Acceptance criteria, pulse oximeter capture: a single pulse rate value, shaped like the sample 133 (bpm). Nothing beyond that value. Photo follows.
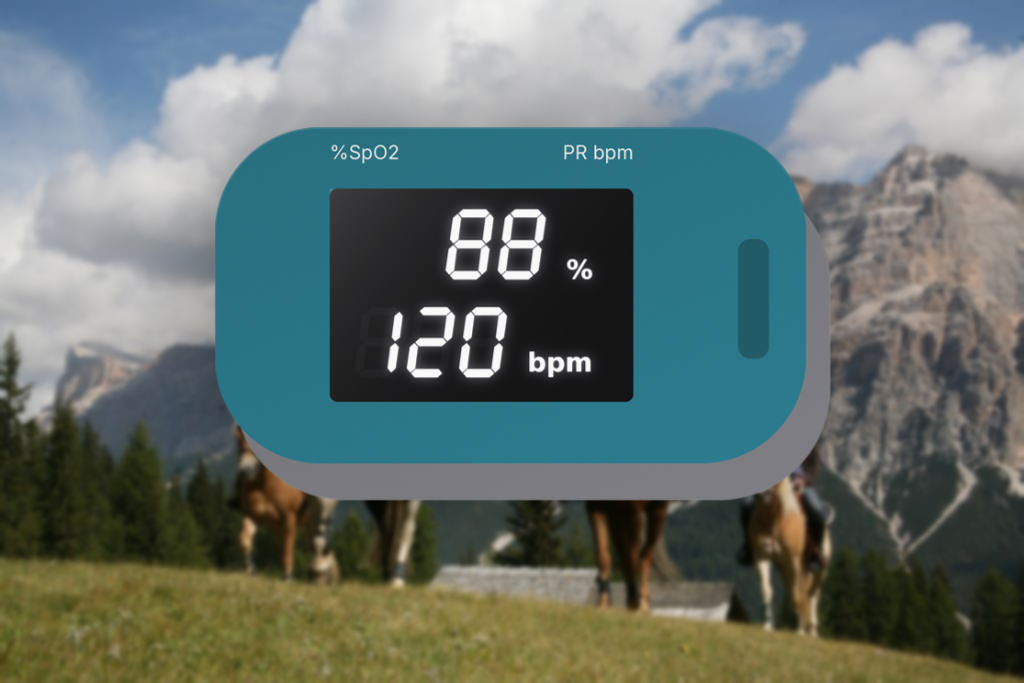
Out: 120 (bpm)
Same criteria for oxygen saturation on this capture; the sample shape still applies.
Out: 88 (%)
